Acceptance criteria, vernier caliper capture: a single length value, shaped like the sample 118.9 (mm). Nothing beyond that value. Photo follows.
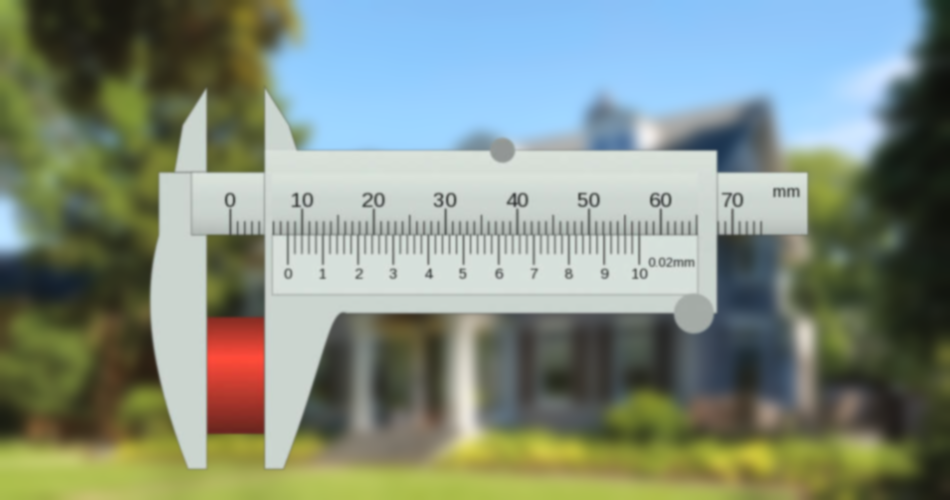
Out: 8.0 (mm)
